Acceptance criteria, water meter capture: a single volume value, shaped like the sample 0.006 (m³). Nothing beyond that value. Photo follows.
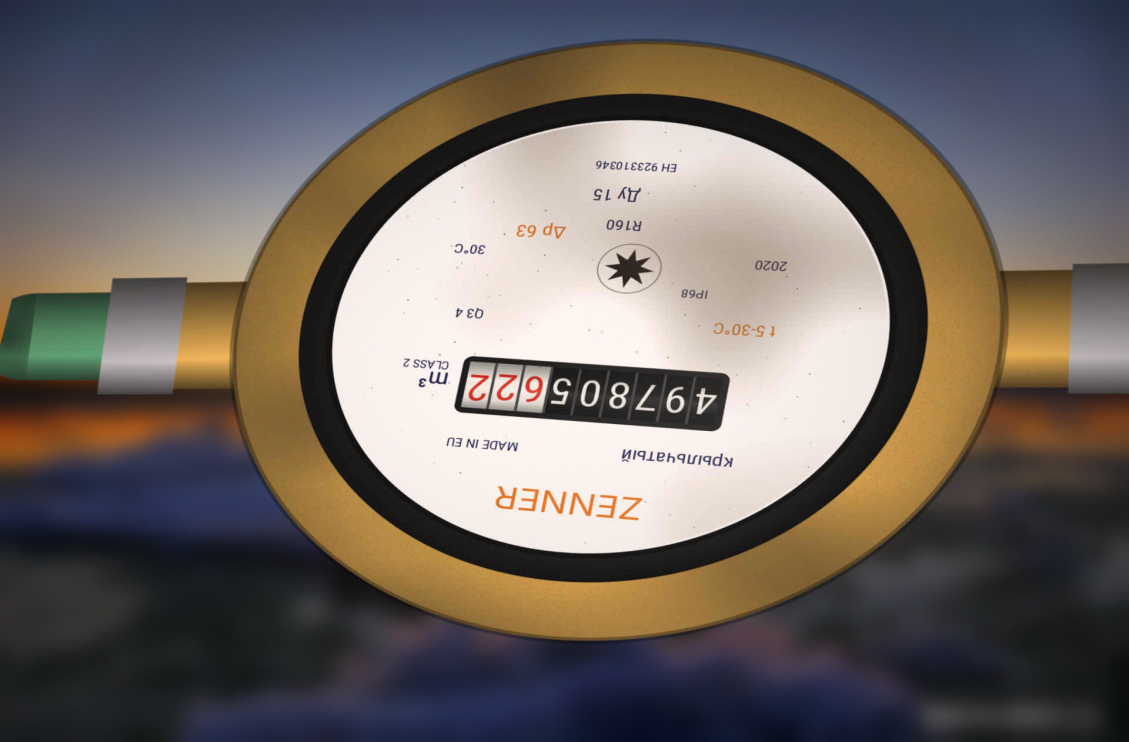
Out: 497805.622 (m³)
